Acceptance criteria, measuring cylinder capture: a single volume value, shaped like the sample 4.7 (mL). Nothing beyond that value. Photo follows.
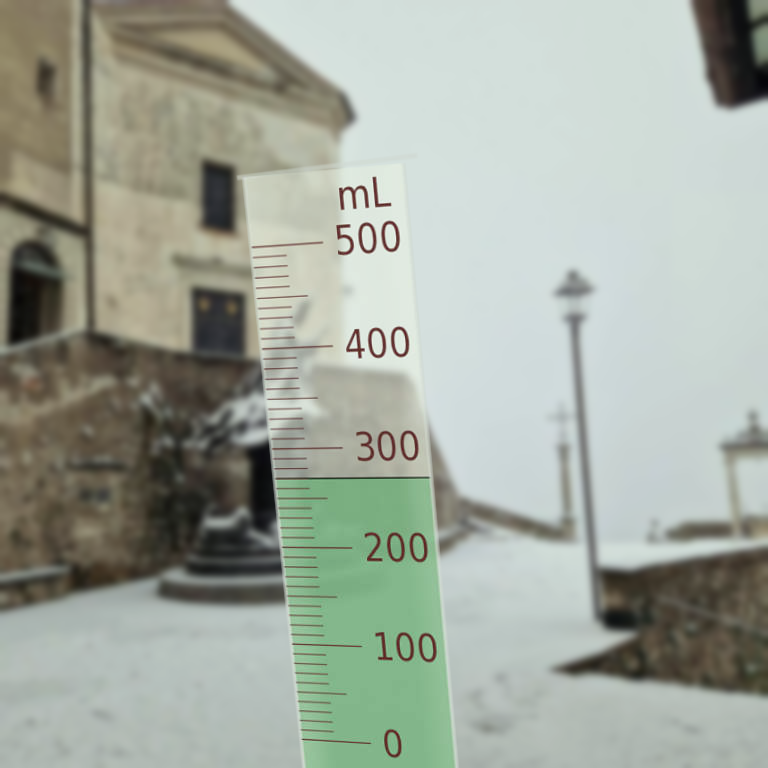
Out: 270 (mL)
